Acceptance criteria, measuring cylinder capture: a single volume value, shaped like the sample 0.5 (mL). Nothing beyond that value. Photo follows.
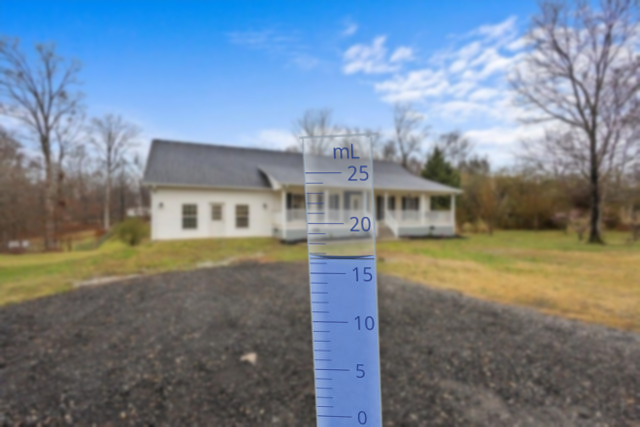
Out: 16.5 (mL)
